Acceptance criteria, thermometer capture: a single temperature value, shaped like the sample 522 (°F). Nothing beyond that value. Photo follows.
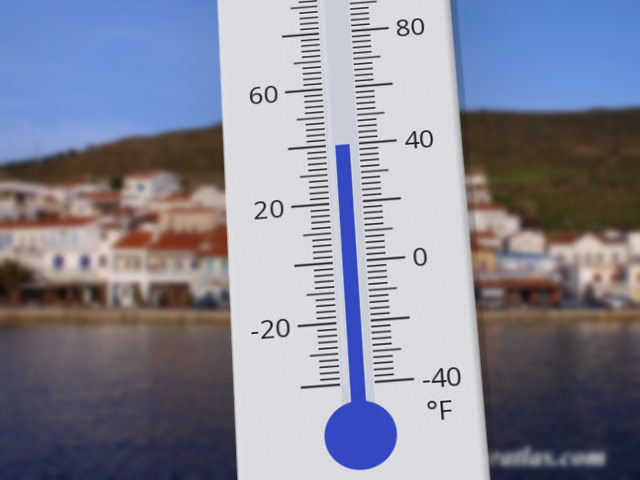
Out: 40 (°F)
